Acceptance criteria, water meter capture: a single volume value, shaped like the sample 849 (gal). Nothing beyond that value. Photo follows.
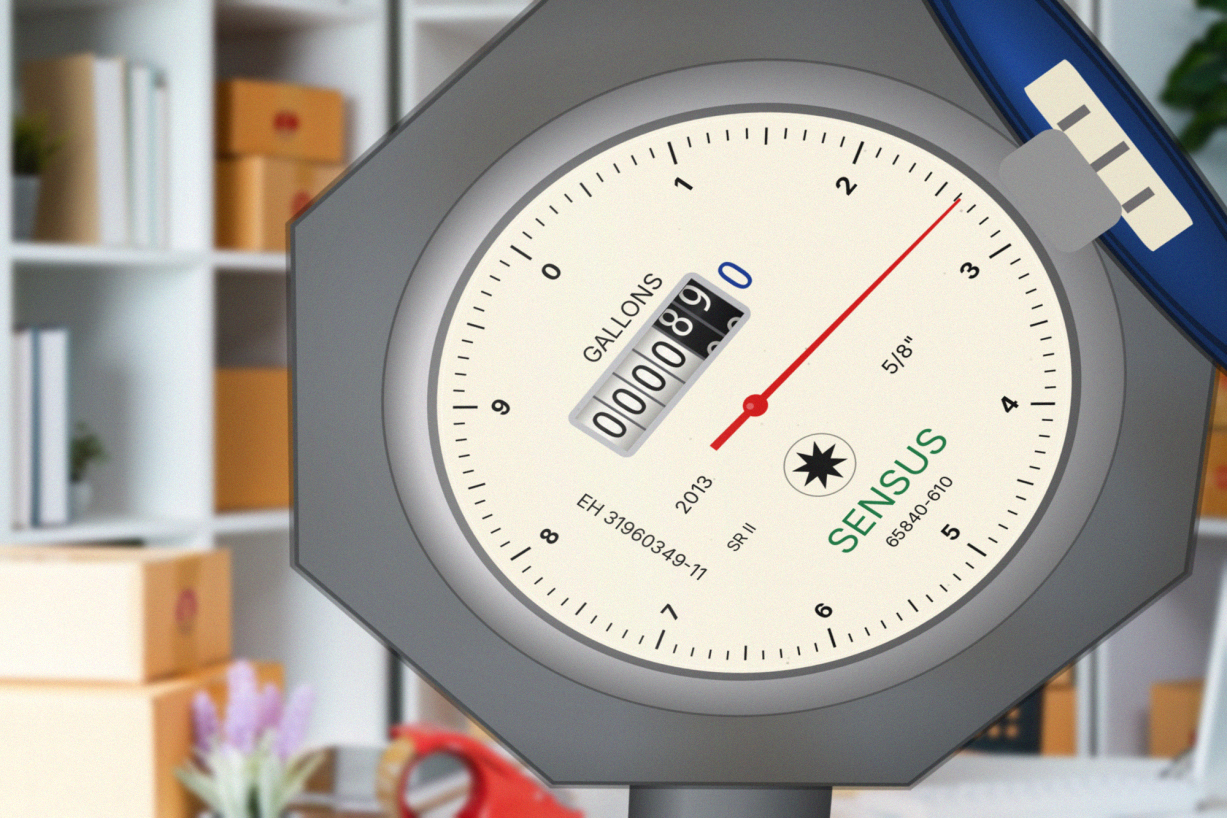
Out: 892.6 (gal)
